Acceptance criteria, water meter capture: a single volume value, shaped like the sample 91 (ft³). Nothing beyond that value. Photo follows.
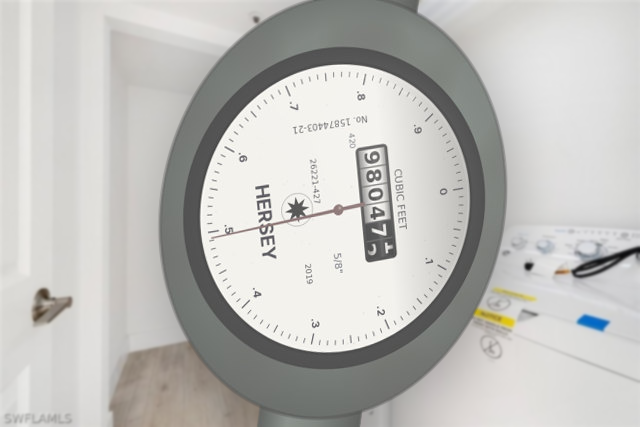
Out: 980471.49 (ft³)
